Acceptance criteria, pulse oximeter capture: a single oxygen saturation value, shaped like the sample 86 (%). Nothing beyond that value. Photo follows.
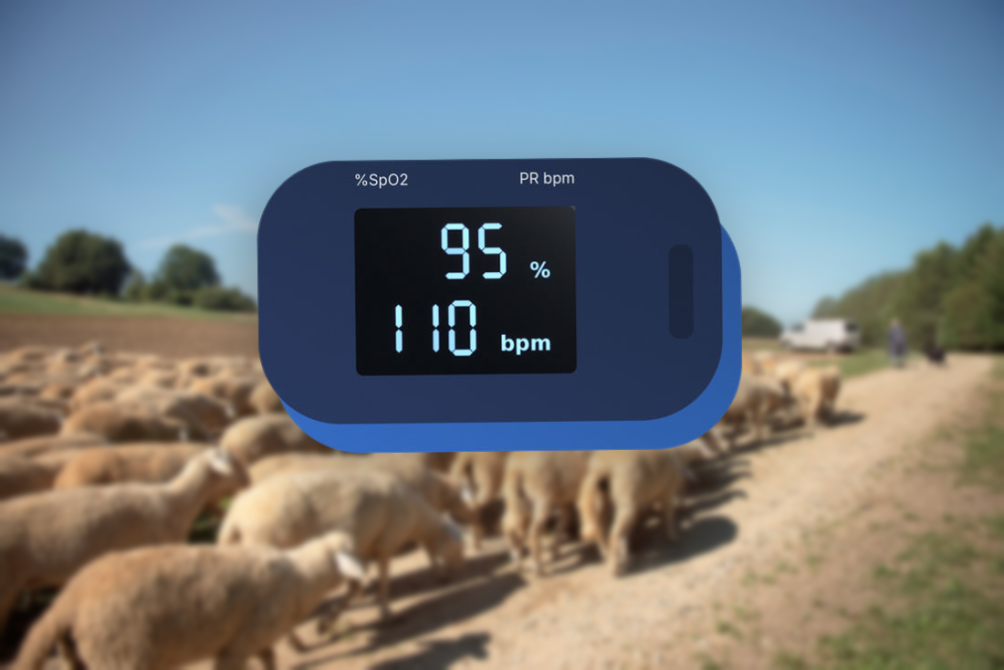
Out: 95 (%)
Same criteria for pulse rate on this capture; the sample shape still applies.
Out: 110 (bpm)
